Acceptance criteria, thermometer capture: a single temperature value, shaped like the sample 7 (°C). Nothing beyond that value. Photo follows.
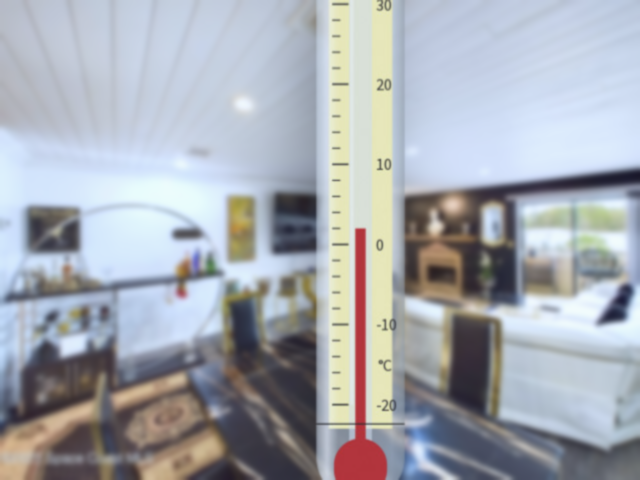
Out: 2 (°C)
